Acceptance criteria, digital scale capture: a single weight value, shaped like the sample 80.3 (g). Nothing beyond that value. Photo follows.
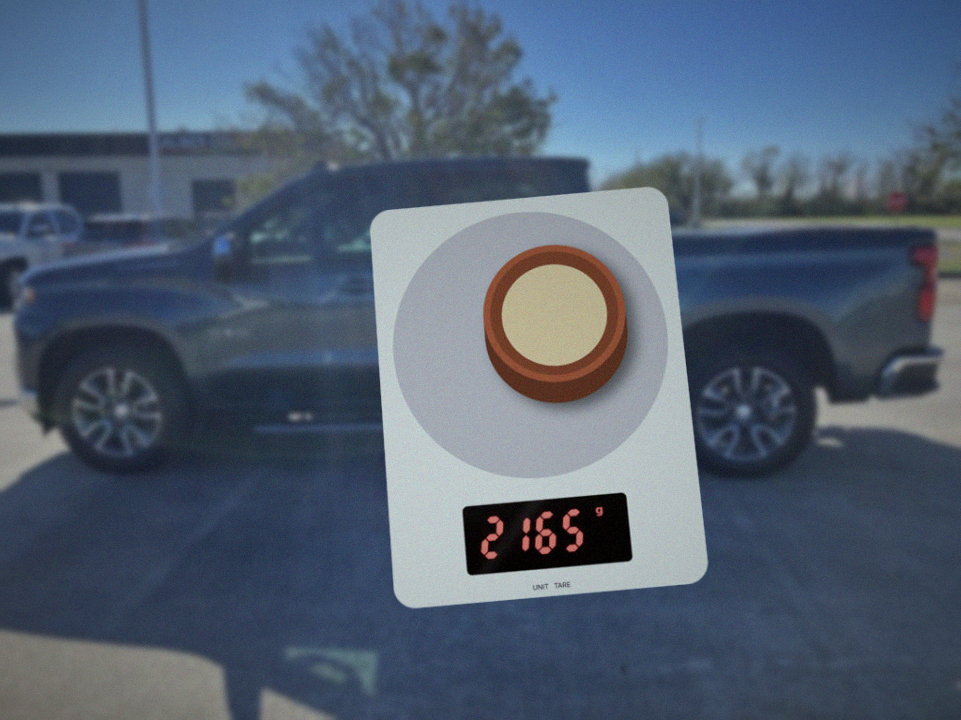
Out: 2165 (g)
